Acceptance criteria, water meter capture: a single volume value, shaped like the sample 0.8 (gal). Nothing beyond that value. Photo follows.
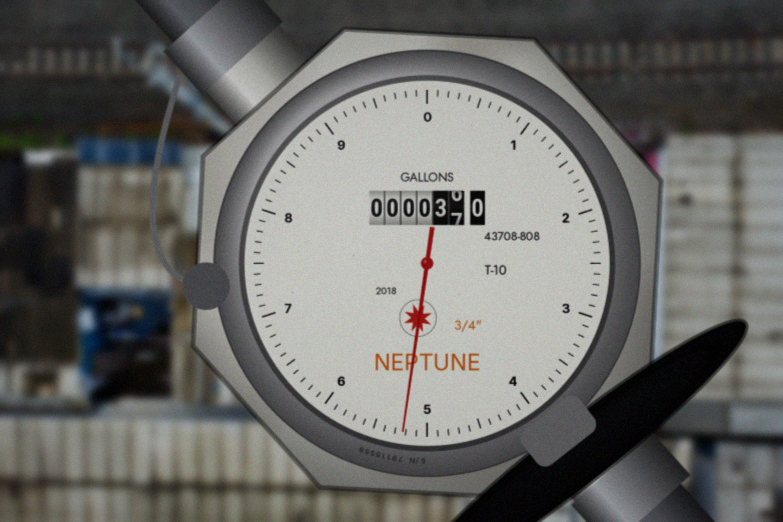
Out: 365.2 (gal)
